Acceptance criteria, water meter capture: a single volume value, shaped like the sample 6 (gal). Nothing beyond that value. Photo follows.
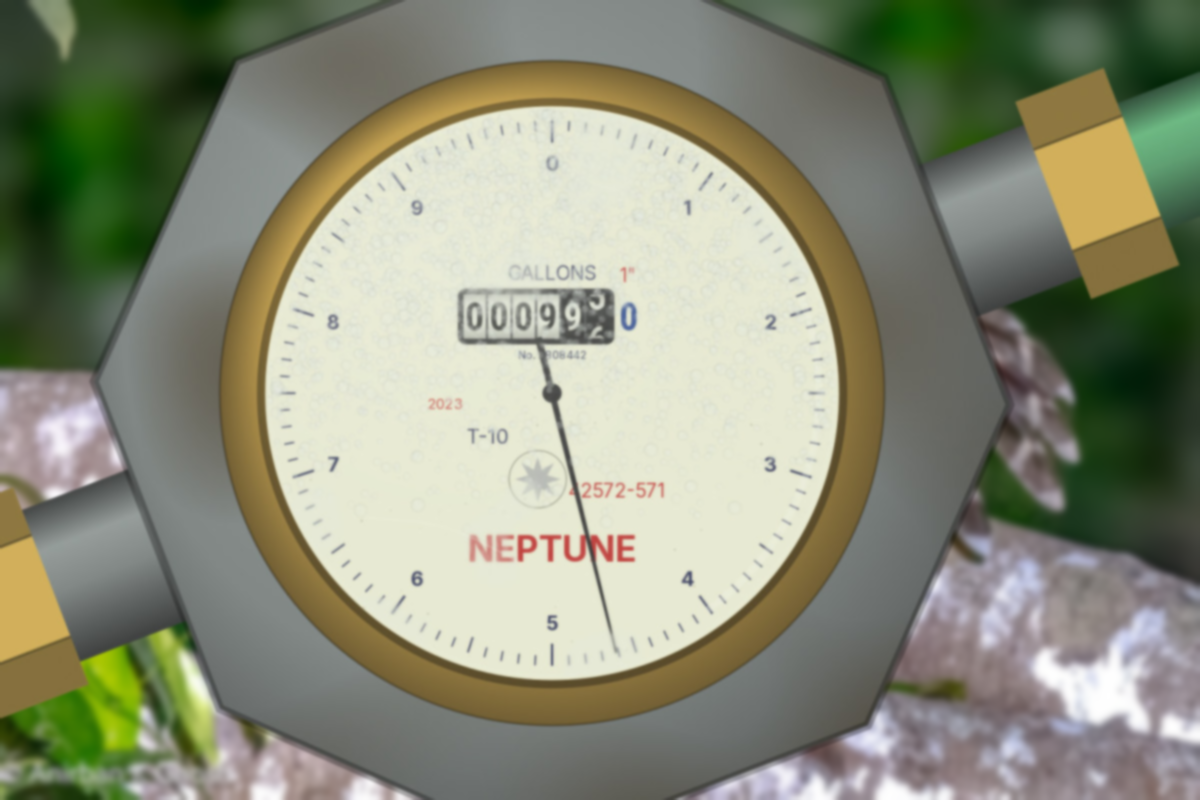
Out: 9954.6 (gal)
